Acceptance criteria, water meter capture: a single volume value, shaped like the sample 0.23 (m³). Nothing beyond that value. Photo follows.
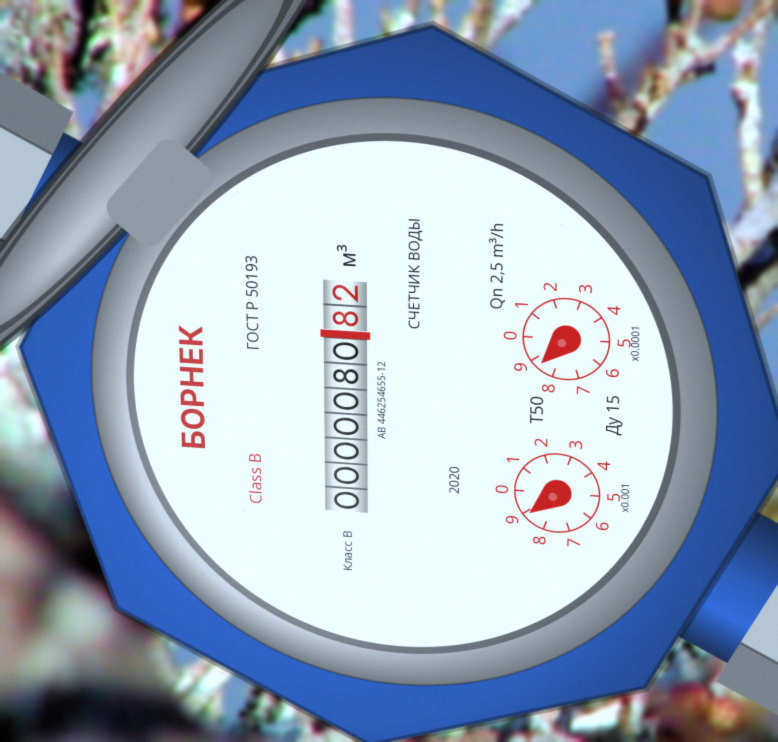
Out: 80.8288 (m³)
